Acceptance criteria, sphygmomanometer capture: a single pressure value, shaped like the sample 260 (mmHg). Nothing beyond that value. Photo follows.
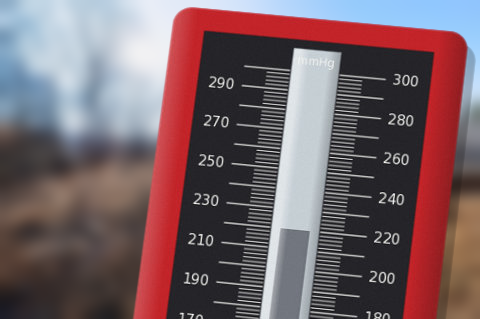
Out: 220 (mmHg)
